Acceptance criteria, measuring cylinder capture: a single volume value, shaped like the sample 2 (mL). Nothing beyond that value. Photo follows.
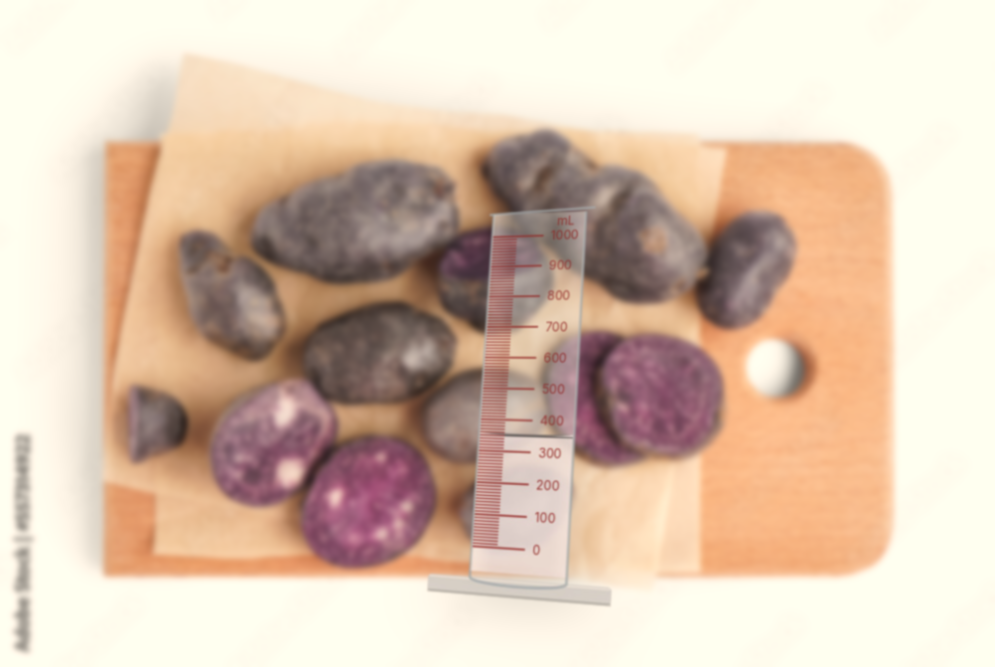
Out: 350 (mL)
